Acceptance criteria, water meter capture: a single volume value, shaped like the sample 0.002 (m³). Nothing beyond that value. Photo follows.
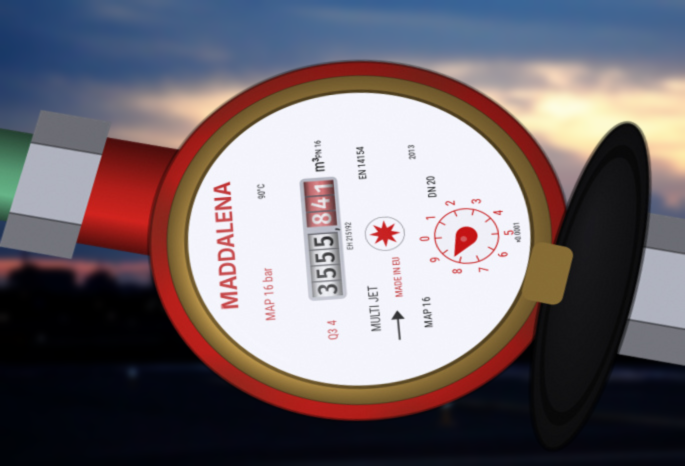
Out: 3555.8408 (m³)
